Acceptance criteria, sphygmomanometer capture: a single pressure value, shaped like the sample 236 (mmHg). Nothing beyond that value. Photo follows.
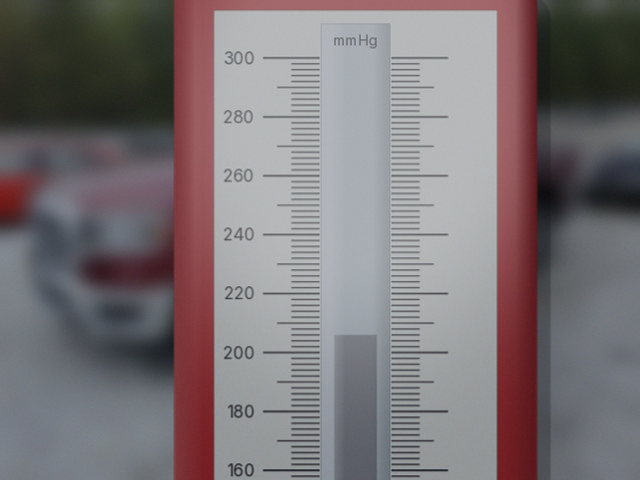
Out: 206 (mmHg)
